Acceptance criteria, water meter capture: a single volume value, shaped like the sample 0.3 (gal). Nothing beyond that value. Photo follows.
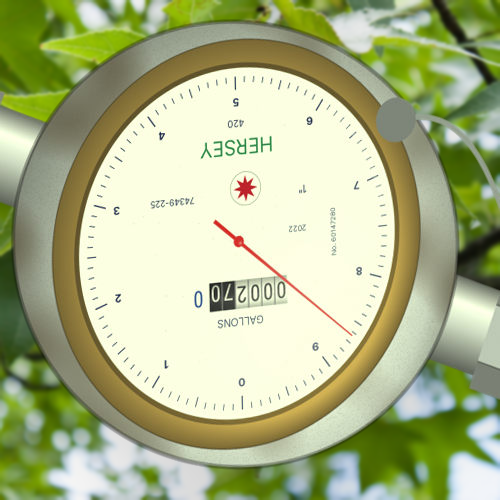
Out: 2698.6 (gal)
